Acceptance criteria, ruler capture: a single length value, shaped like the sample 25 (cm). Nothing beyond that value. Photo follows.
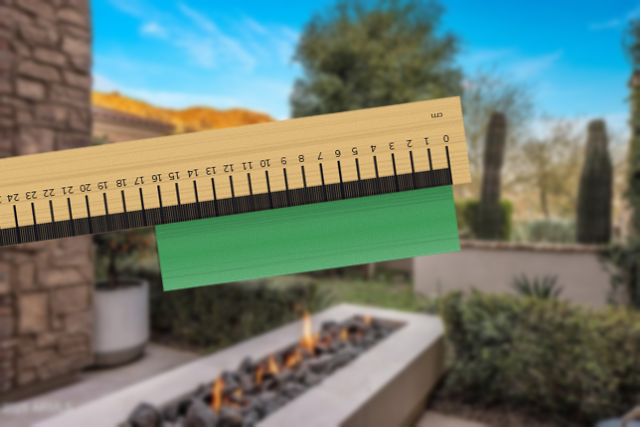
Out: 16.5 (cm)
